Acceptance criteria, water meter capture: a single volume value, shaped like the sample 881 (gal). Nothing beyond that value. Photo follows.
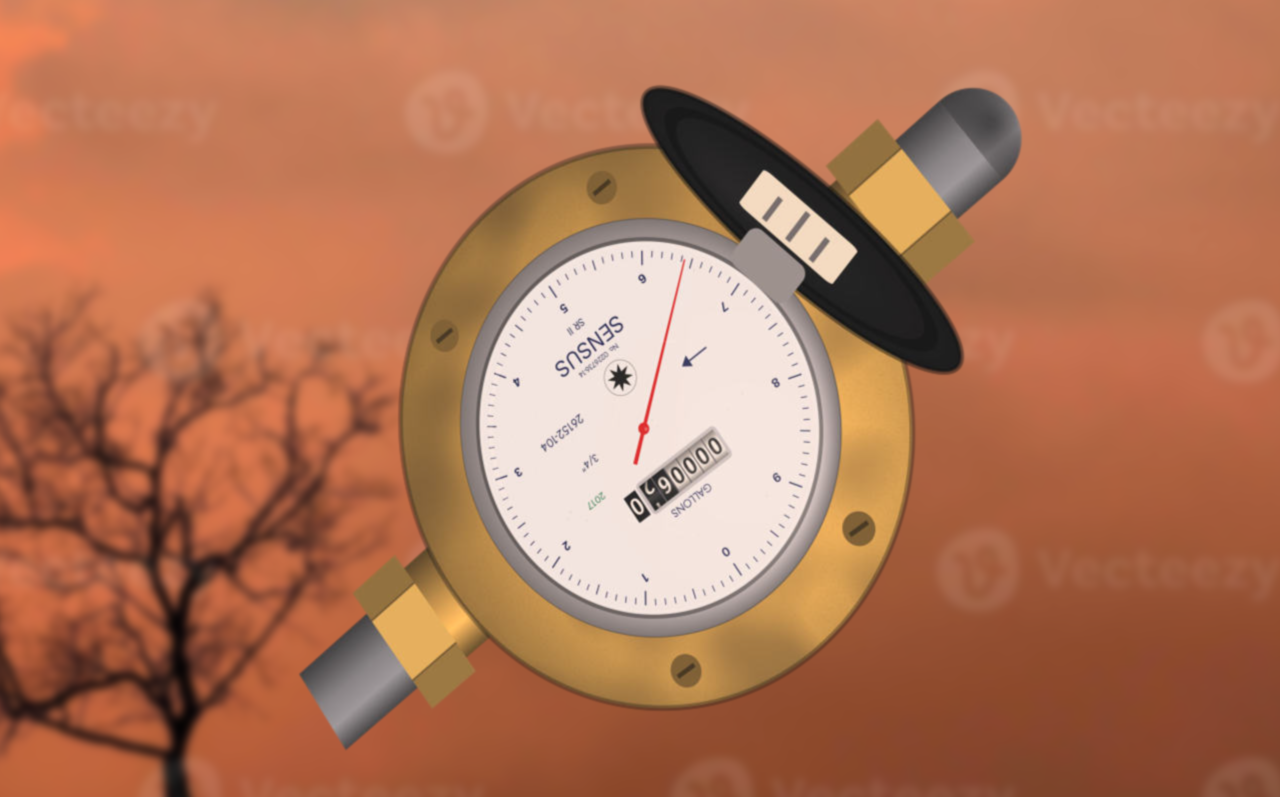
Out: 616.4 (gal)
